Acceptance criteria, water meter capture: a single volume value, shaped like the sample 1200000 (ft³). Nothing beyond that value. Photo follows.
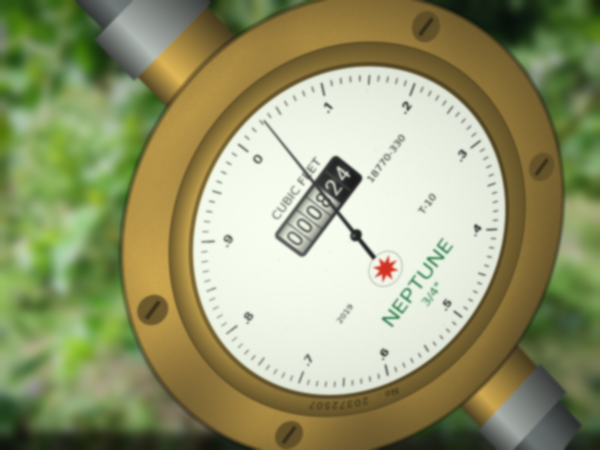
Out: 824.03 (ft³)
